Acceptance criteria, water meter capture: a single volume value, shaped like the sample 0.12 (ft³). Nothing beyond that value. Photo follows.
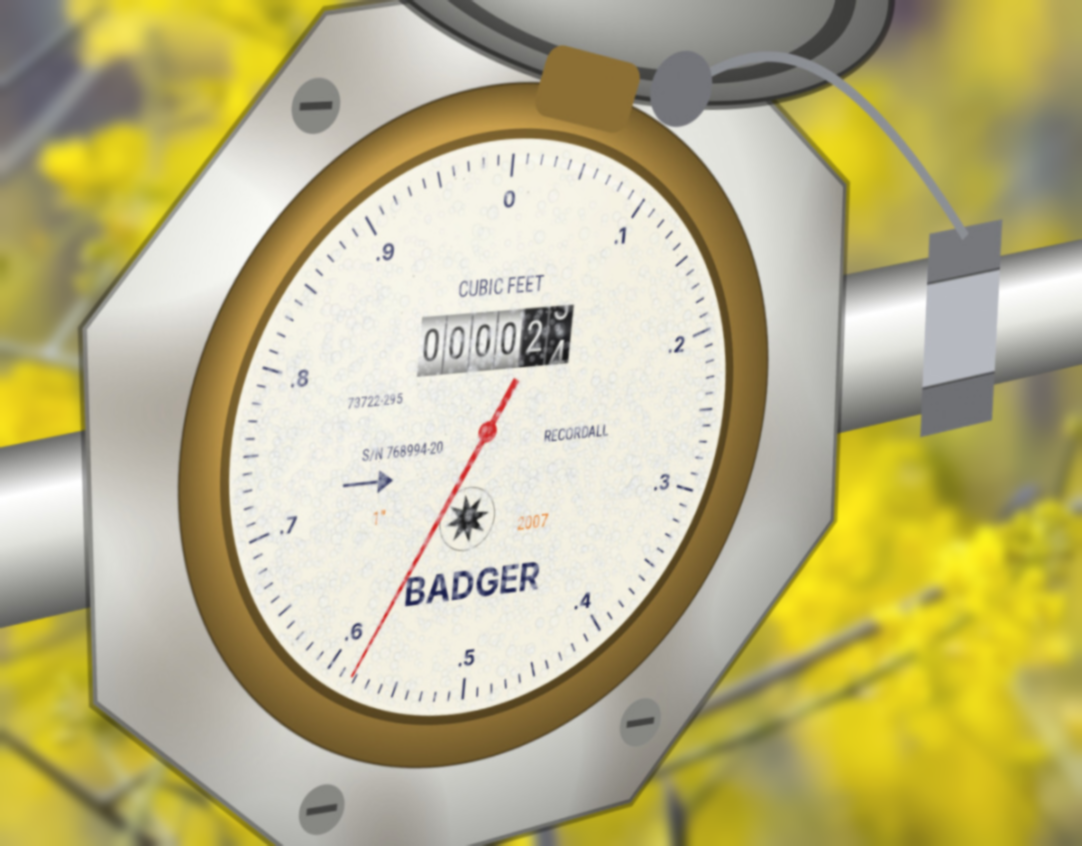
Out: 23.58 (ft³)
